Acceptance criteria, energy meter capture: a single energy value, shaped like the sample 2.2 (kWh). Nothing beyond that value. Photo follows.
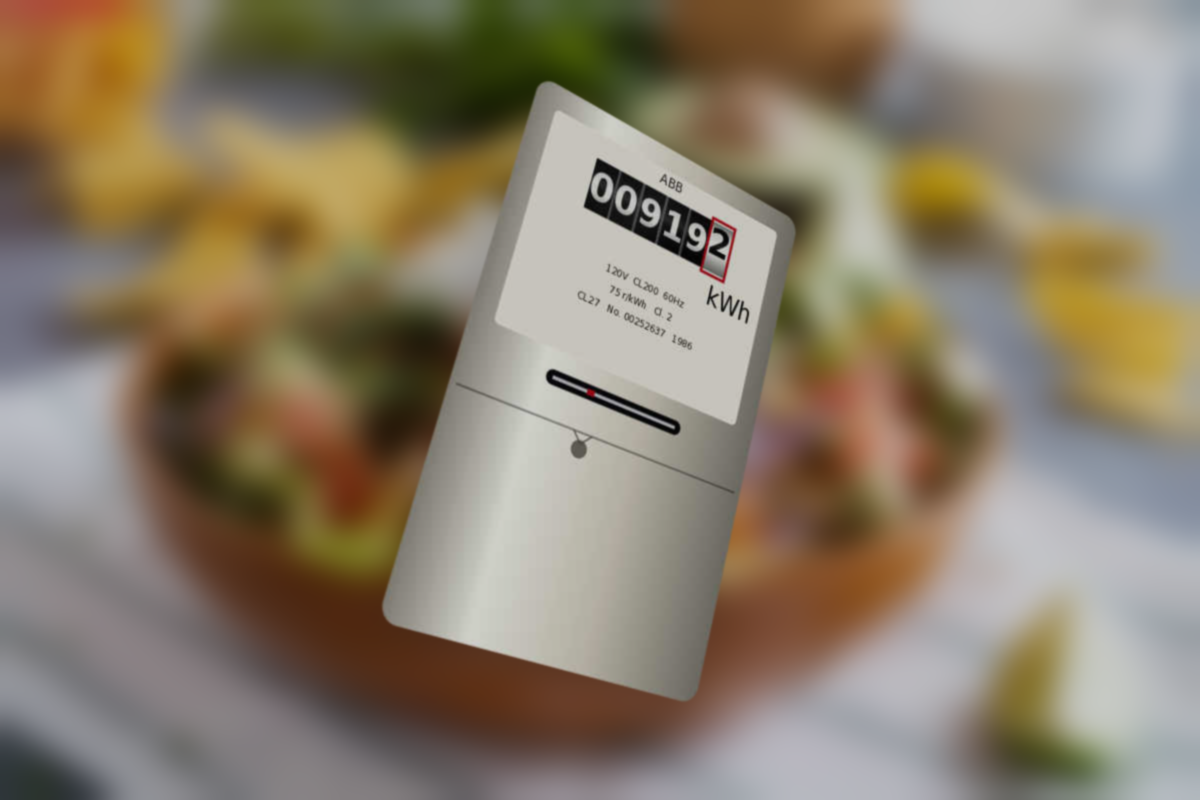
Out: 919.2 (kWh)
